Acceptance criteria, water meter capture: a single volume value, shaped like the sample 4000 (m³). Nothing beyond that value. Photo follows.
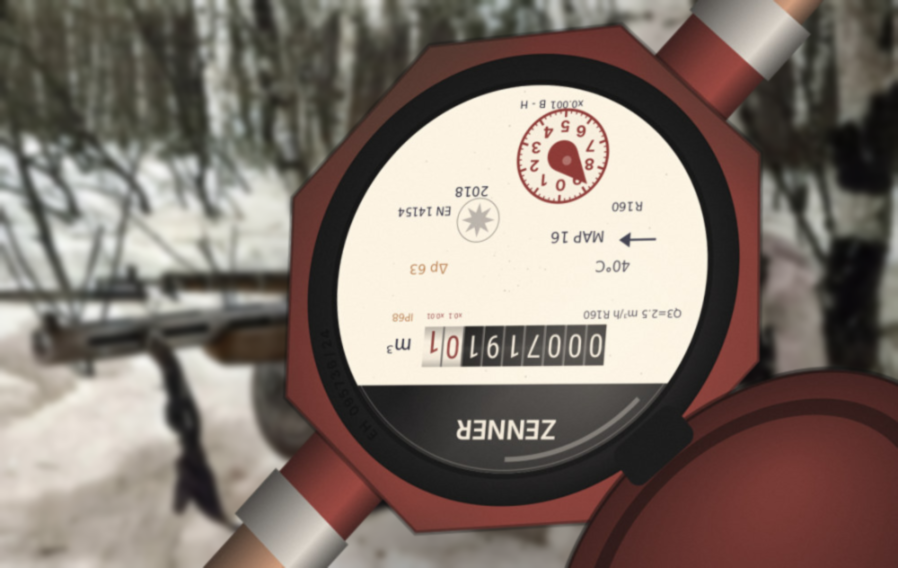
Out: 7191.008 (m³)
